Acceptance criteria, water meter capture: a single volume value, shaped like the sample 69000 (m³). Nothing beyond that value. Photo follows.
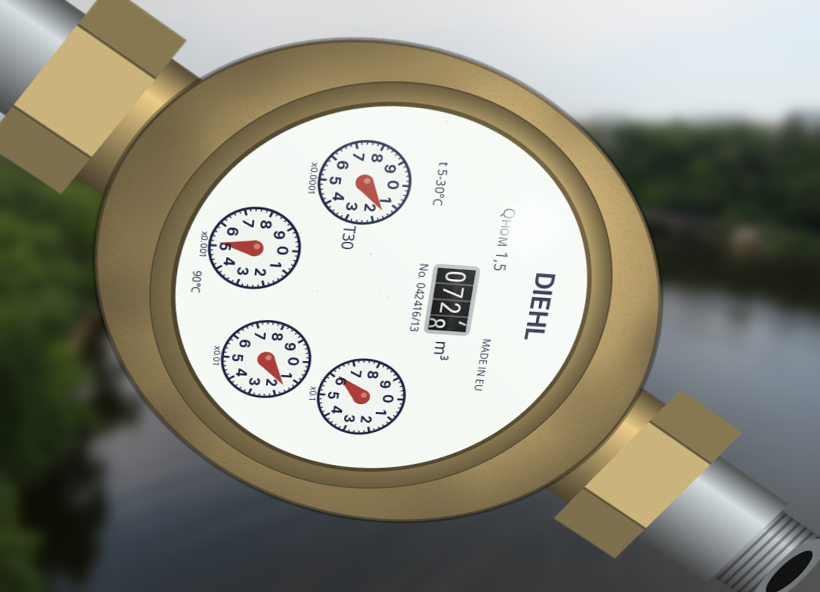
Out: 727.6151 (m³)
